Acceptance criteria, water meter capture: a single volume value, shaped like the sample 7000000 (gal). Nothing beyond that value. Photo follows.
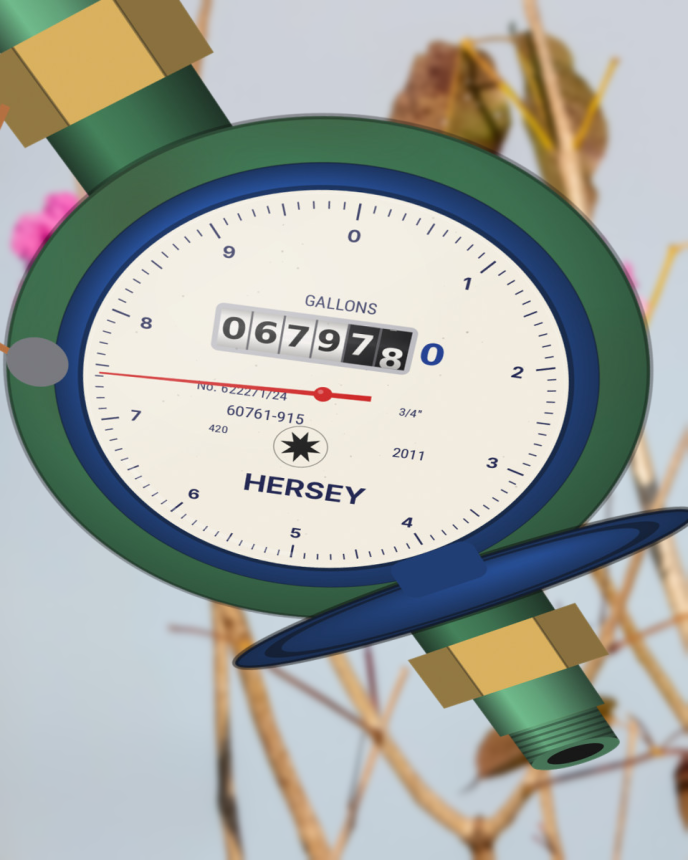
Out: 679777.4 (gal)
